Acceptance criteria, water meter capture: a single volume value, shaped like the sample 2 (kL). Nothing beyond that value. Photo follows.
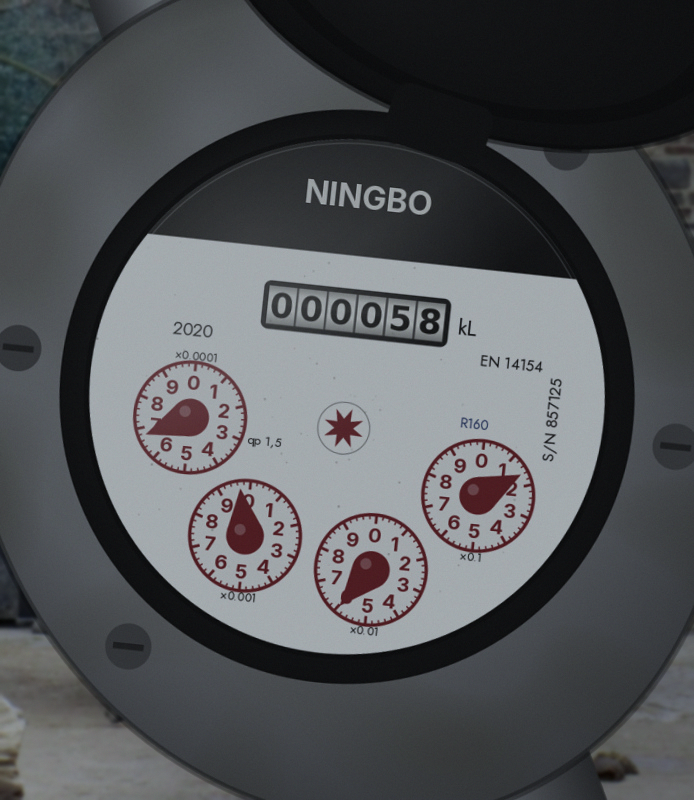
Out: 58.1596 (kL)
